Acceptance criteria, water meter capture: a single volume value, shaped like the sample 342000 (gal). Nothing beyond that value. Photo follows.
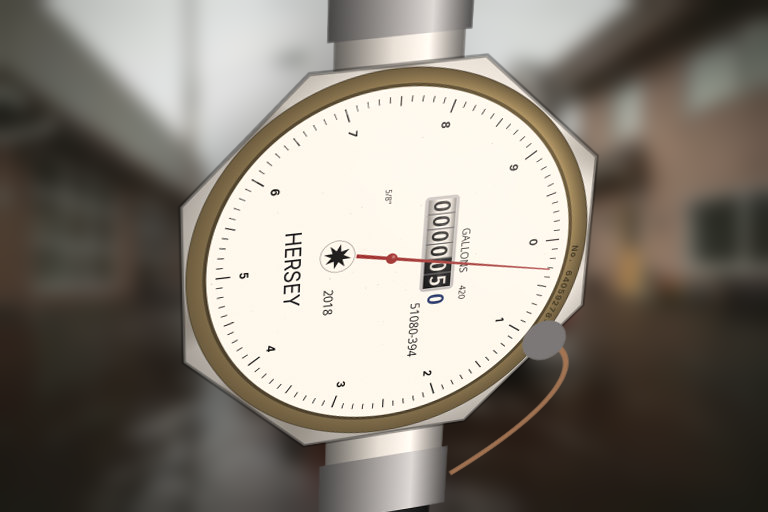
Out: 50.3 (gal)
